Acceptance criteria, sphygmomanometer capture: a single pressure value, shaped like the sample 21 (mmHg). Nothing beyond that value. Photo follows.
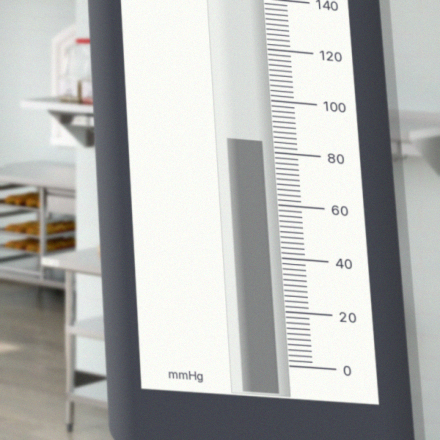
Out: 84 (mmHg)
